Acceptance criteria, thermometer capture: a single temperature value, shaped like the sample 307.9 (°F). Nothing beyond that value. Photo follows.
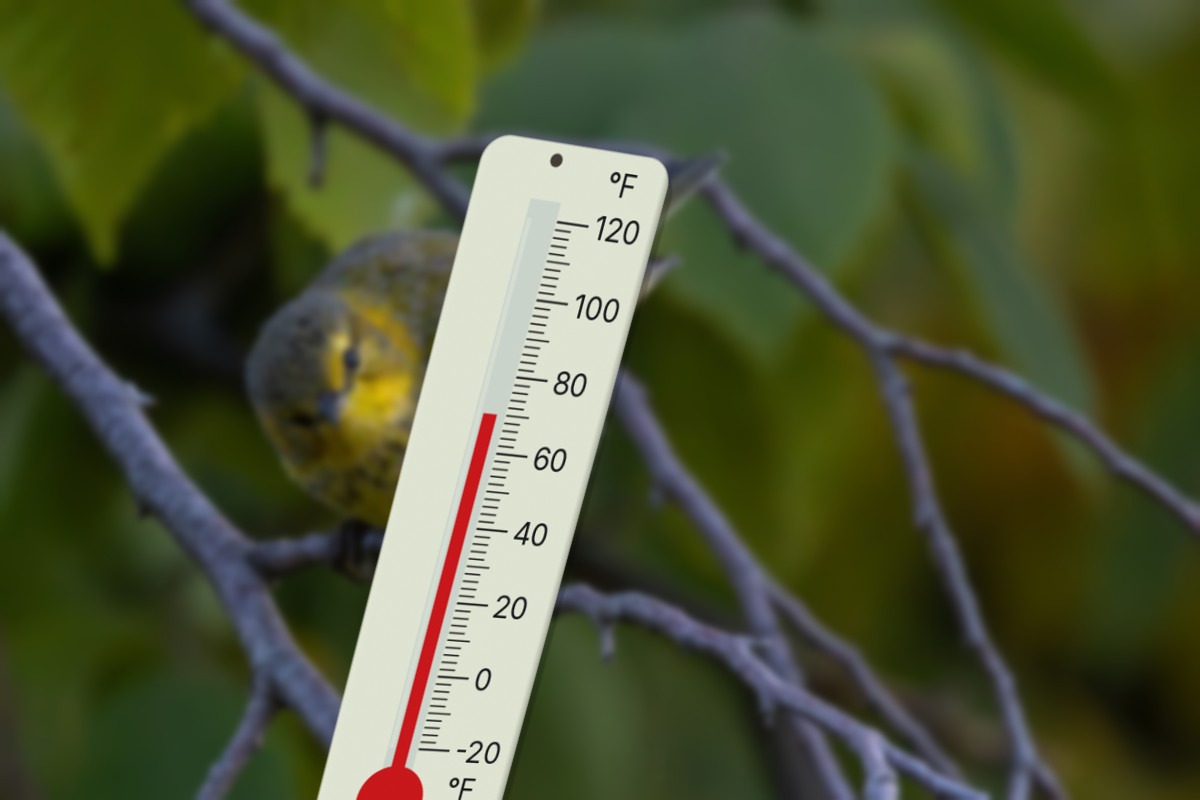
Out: 70 (°F)
